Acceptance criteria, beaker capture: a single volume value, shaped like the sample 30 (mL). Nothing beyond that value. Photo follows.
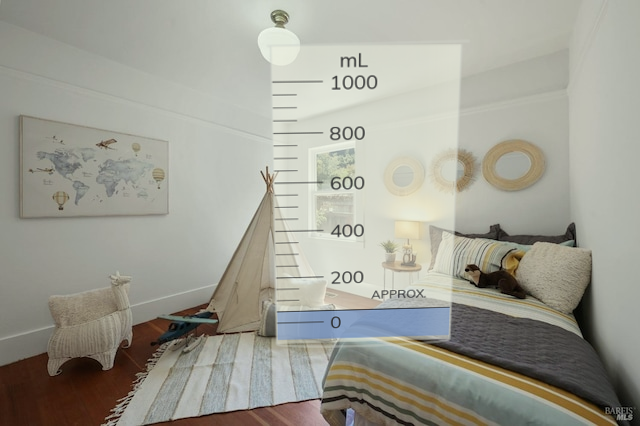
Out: 50 (mL)
